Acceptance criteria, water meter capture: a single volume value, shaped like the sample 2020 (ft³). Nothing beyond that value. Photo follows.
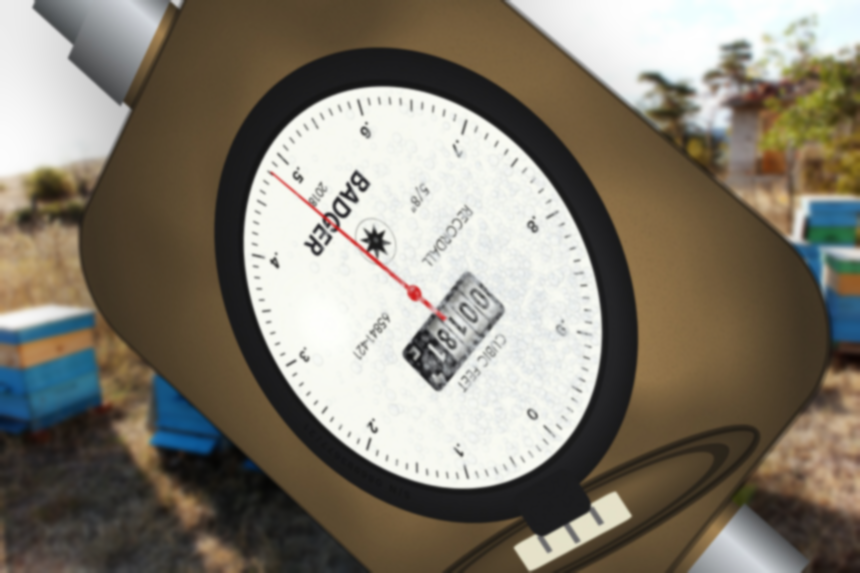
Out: 1814.48 (ft³)
